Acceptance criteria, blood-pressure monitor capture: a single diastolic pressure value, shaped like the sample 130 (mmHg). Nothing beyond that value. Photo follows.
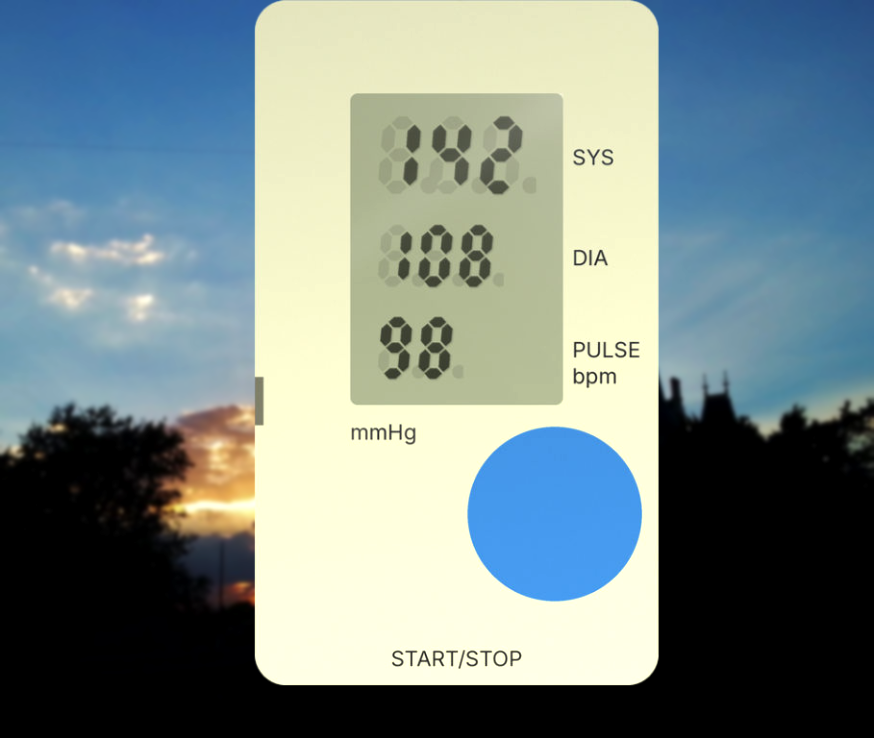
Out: 108 (mmHg)
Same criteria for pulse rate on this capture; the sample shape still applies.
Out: 98 (bpm)
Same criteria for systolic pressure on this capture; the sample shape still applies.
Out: 142 (mmHg)
